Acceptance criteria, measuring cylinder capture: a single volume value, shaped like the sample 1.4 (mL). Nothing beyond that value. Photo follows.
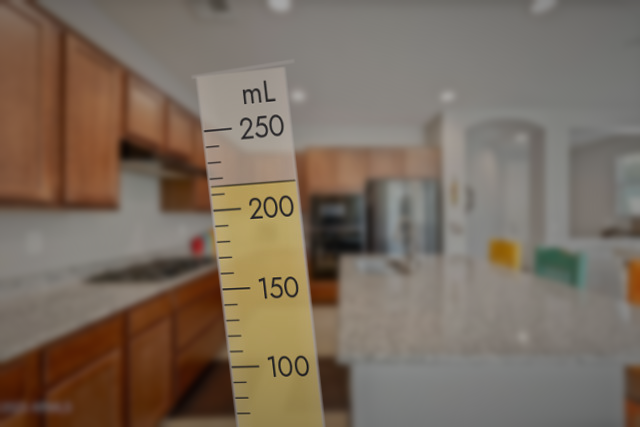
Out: 215 (mL)
